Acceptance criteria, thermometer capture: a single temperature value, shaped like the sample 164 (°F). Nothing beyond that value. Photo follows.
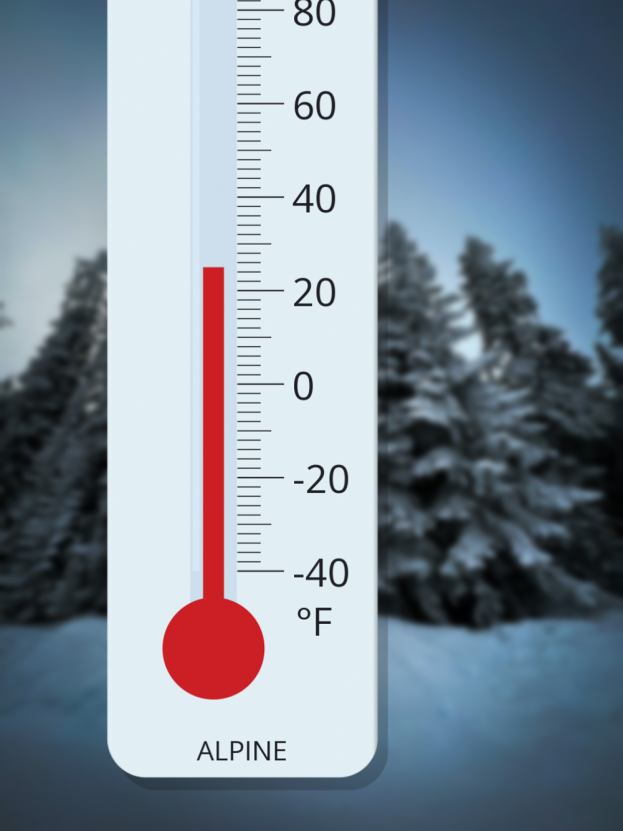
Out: 25 (°F)
